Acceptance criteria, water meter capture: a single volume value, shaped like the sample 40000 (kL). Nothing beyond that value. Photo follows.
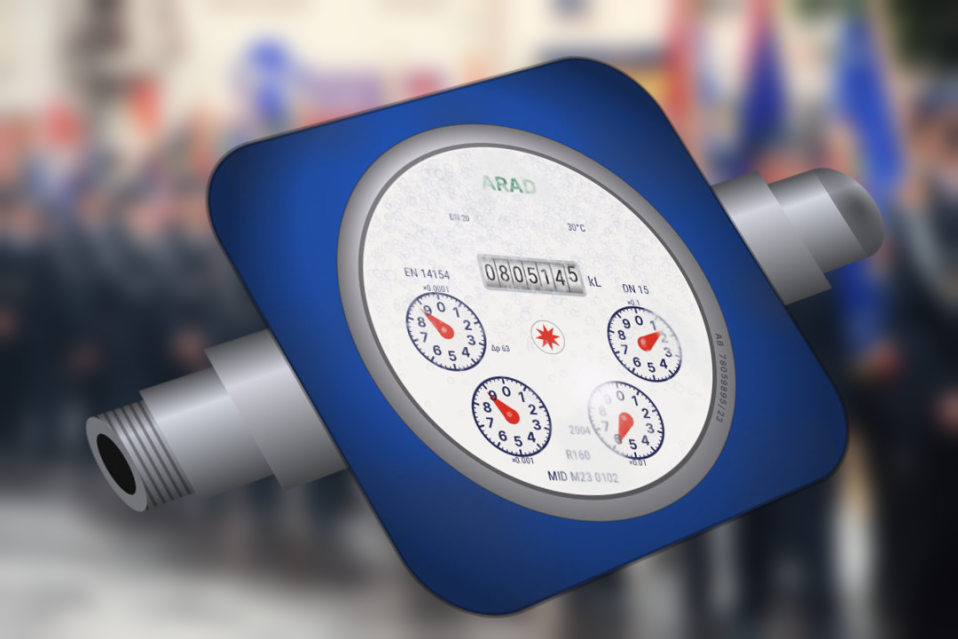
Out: 805145.1588 (kL)
